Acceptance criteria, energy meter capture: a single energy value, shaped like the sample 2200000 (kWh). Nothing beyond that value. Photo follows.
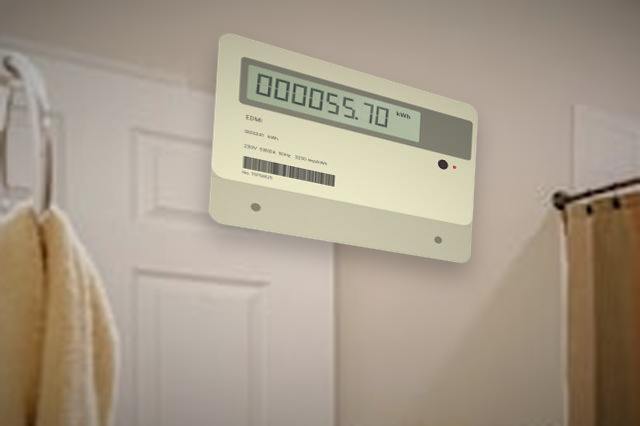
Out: 55.70 (kWh)
